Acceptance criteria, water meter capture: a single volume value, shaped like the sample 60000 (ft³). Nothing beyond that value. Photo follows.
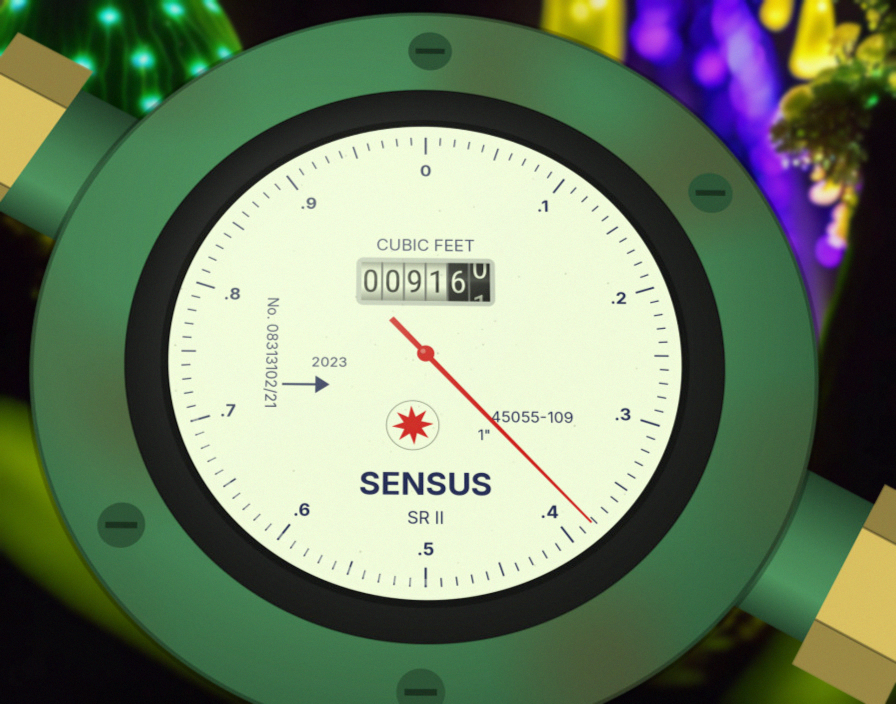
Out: 9160.38 (ft³)
